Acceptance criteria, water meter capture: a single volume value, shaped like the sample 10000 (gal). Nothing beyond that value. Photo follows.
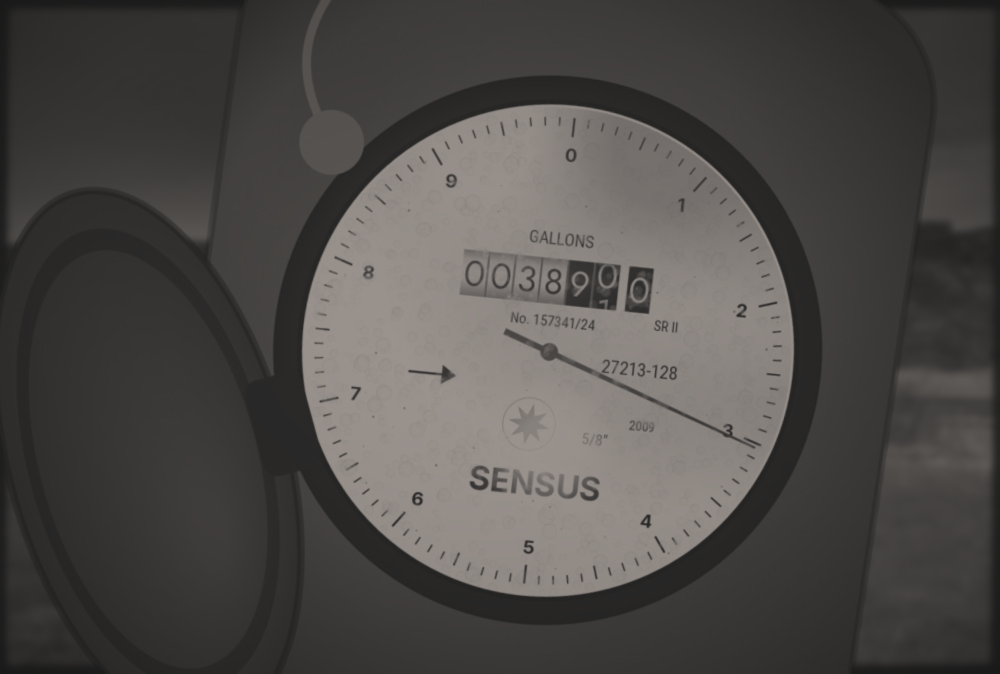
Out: 38903.0 (gal)
